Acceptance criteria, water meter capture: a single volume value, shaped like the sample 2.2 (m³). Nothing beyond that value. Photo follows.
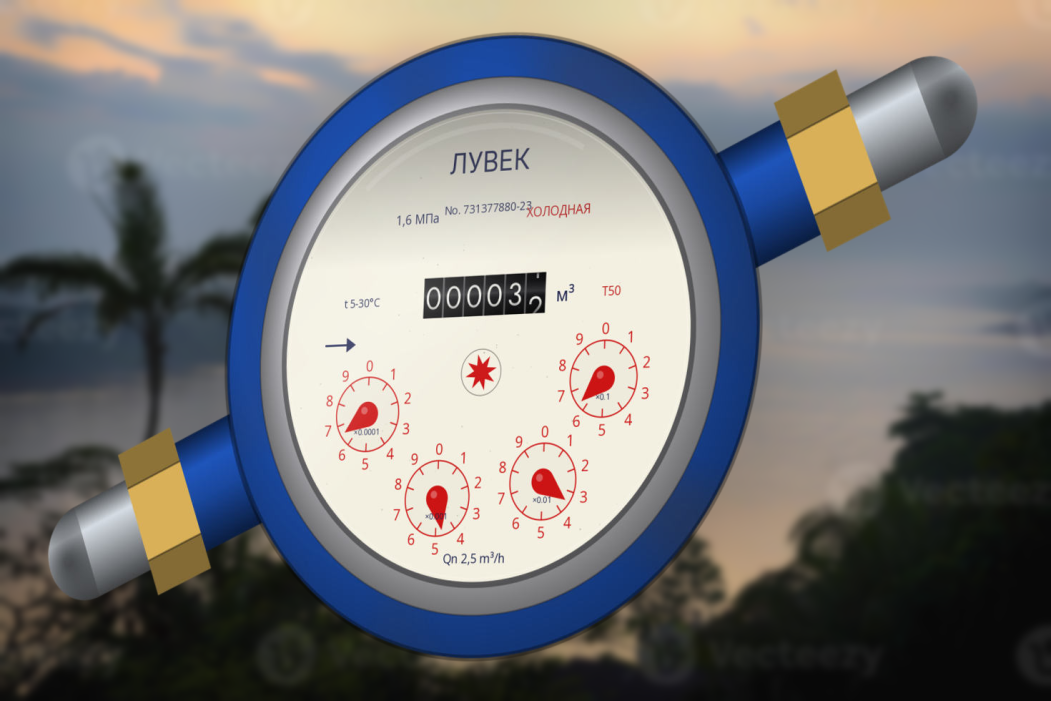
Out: 31.6346 (m³)
